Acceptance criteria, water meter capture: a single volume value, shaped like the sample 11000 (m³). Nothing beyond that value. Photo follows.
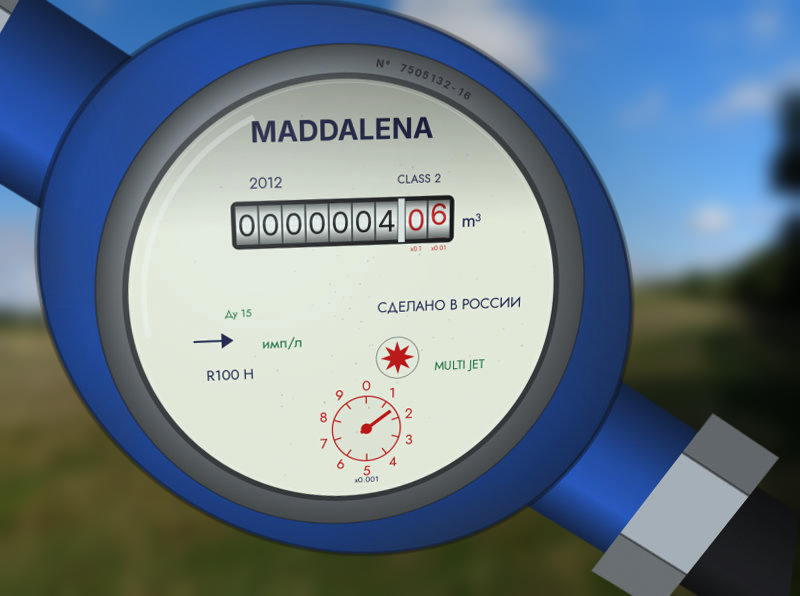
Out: 4.061 (m³)
